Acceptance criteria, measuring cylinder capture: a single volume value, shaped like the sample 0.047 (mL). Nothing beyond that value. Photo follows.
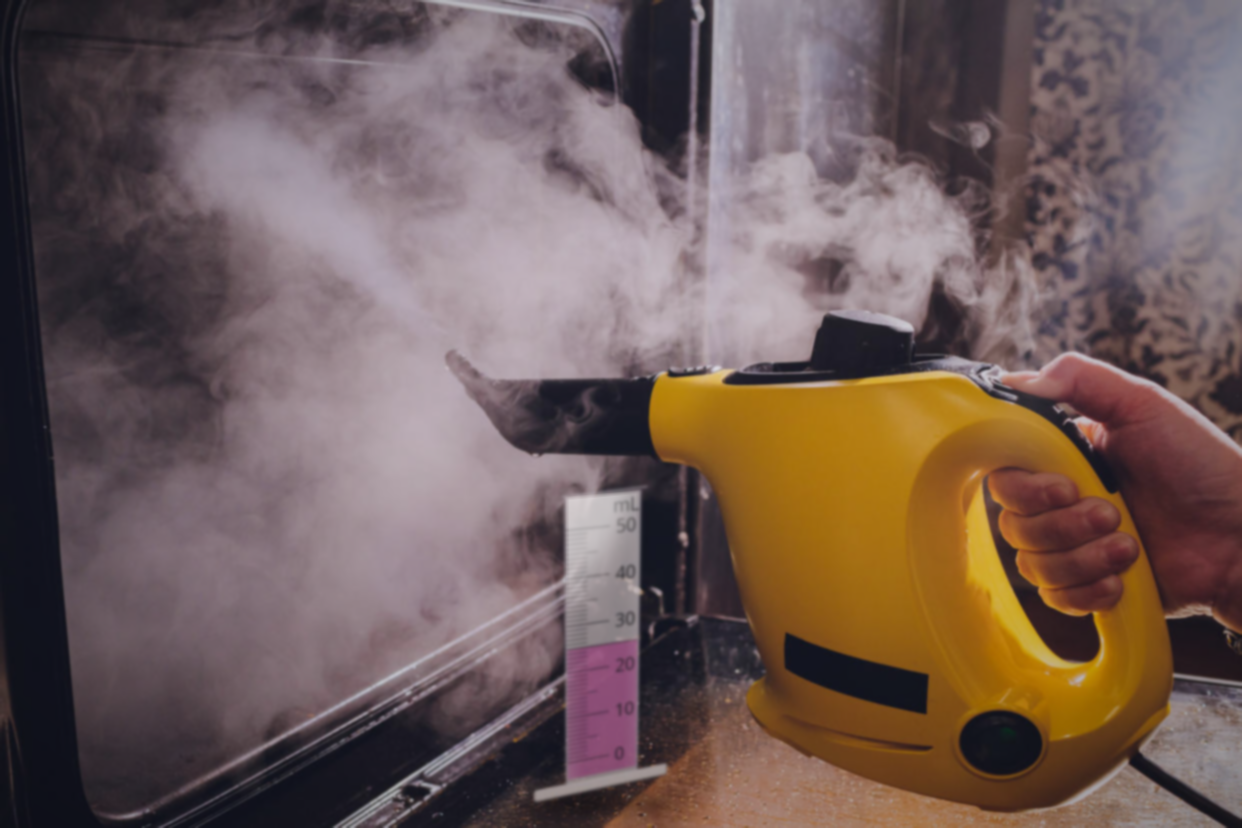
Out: 25 (mL)
